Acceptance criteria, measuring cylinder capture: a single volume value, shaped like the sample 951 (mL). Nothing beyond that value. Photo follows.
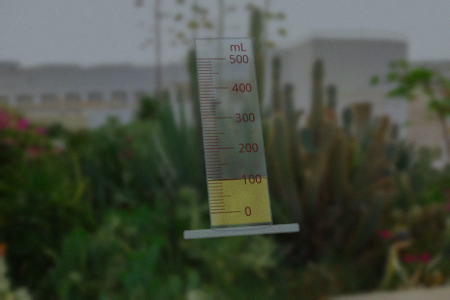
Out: 100 (mL)
